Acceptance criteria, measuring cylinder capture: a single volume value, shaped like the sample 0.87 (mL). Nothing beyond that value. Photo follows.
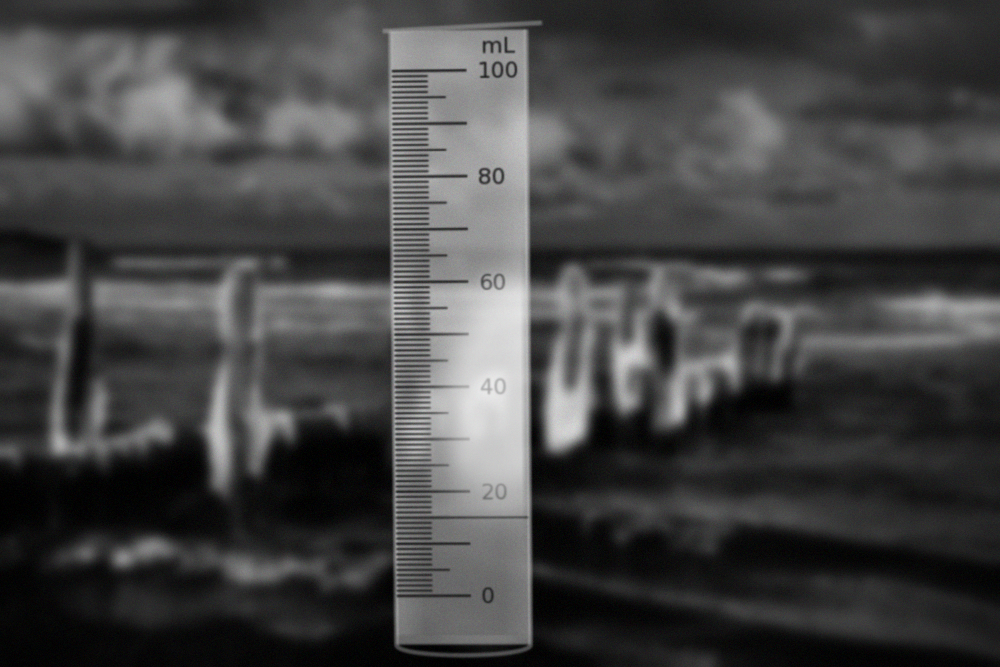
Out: 15 (mL)
